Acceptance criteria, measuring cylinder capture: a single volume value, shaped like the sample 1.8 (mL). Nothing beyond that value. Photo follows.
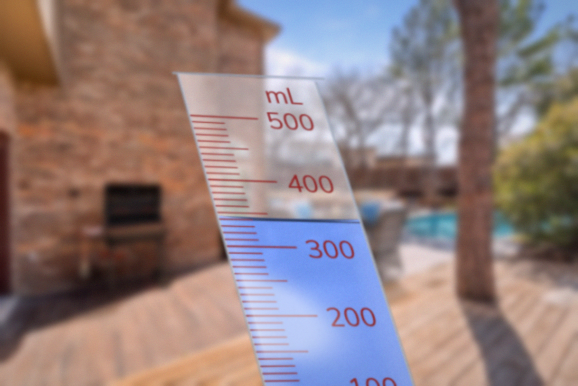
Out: 340 (mL)
